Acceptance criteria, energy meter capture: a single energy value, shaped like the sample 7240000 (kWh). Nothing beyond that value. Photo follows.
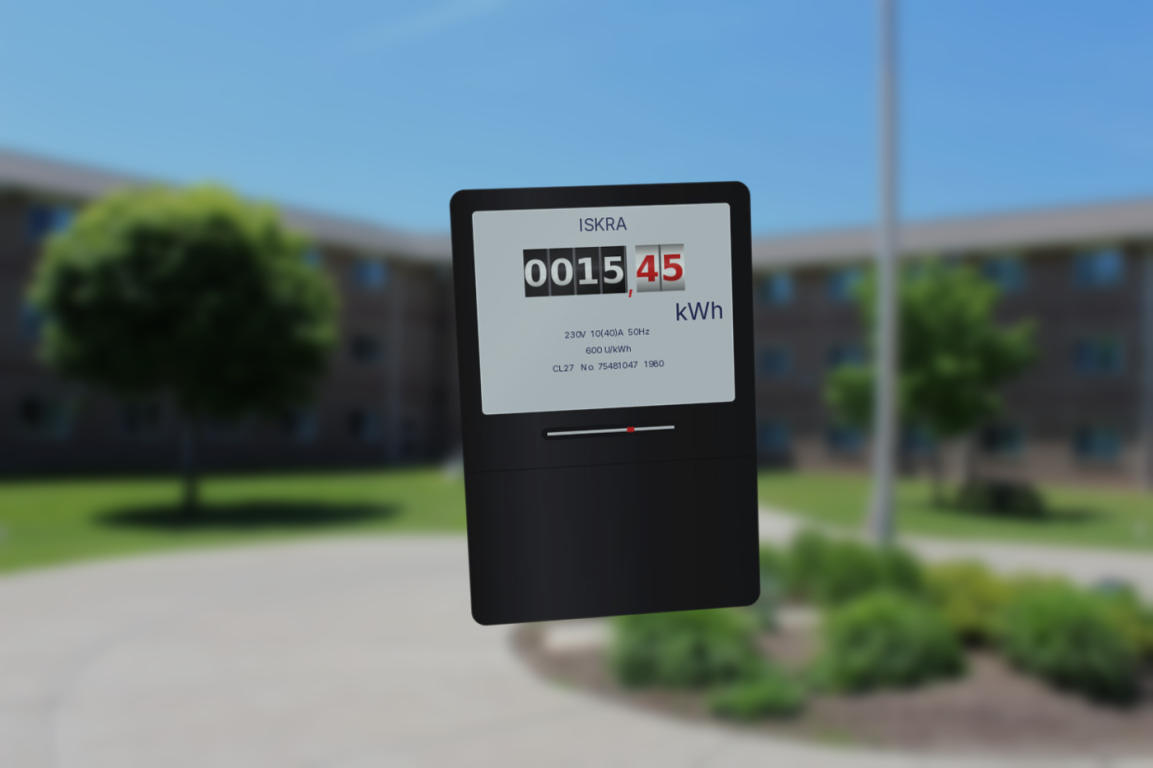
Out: 15.45 (kWh)
